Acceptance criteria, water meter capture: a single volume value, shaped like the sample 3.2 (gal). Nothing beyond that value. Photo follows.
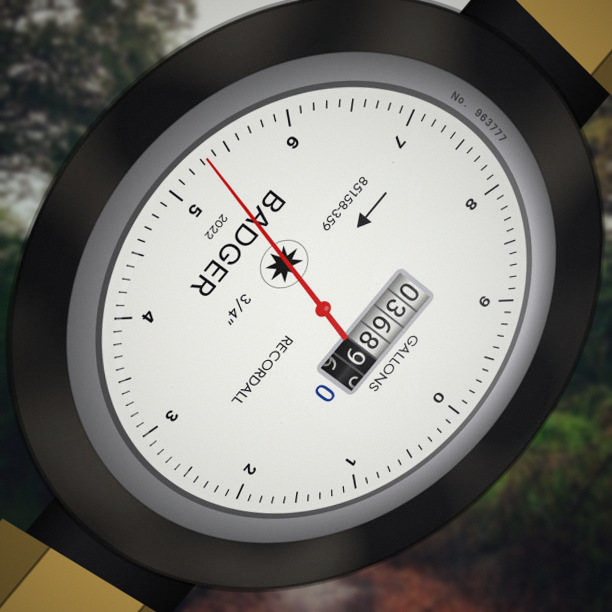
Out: 368955.3 (gal)
